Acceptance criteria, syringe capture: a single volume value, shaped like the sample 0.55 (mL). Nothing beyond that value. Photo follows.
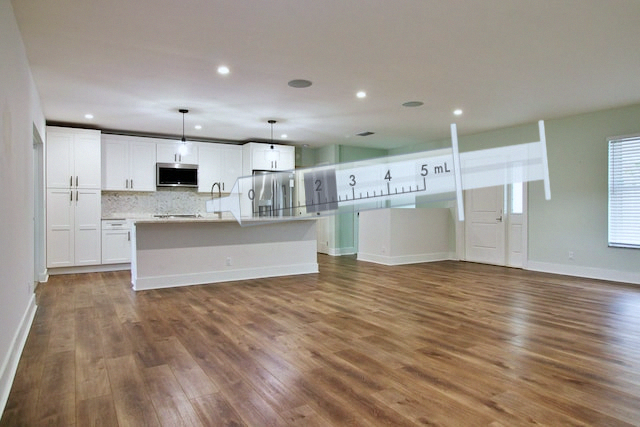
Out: 1.6 (mL)
